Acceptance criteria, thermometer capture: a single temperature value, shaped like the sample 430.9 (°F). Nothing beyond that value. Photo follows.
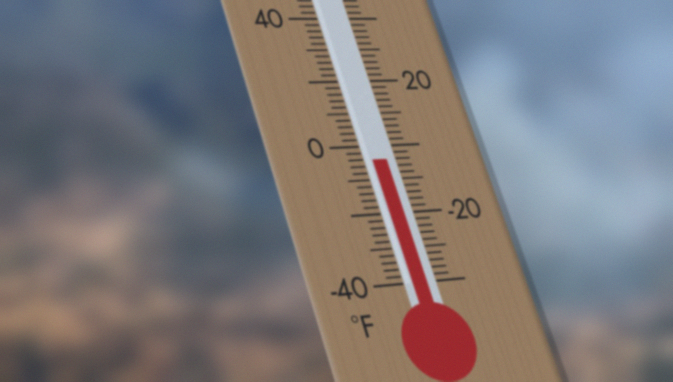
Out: -4 (°F)
